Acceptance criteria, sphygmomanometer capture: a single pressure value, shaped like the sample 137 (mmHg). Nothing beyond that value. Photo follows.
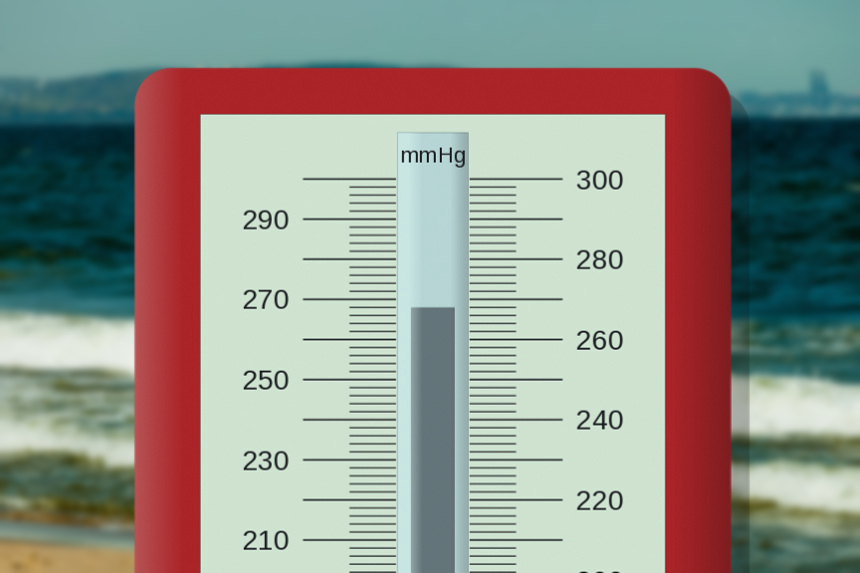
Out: 268 (mmHg)
